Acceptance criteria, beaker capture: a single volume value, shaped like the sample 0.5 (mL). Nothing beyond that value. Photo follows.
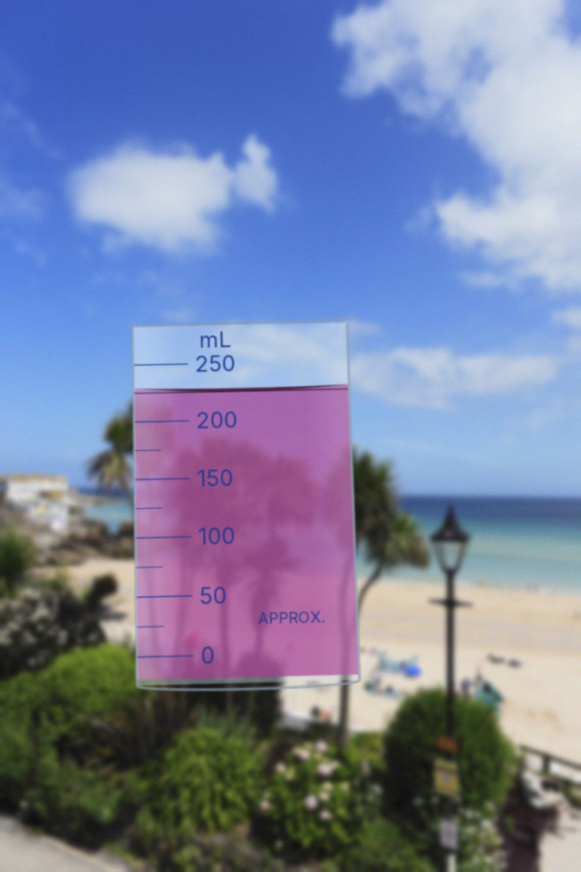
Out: 225 (mL)
